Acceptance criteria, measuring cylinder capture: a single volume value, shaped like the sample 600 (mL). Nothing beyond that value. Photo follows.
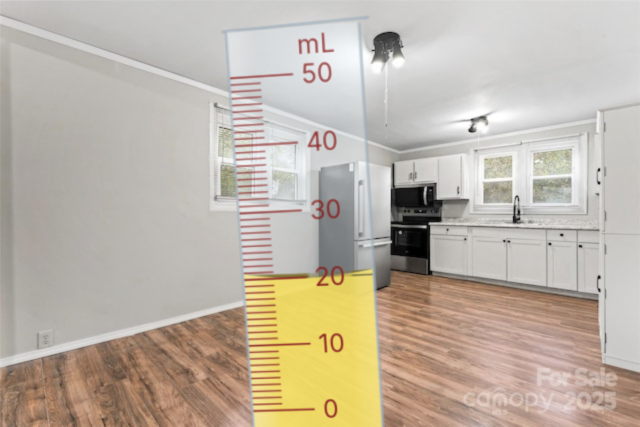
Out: 20 (mL)
